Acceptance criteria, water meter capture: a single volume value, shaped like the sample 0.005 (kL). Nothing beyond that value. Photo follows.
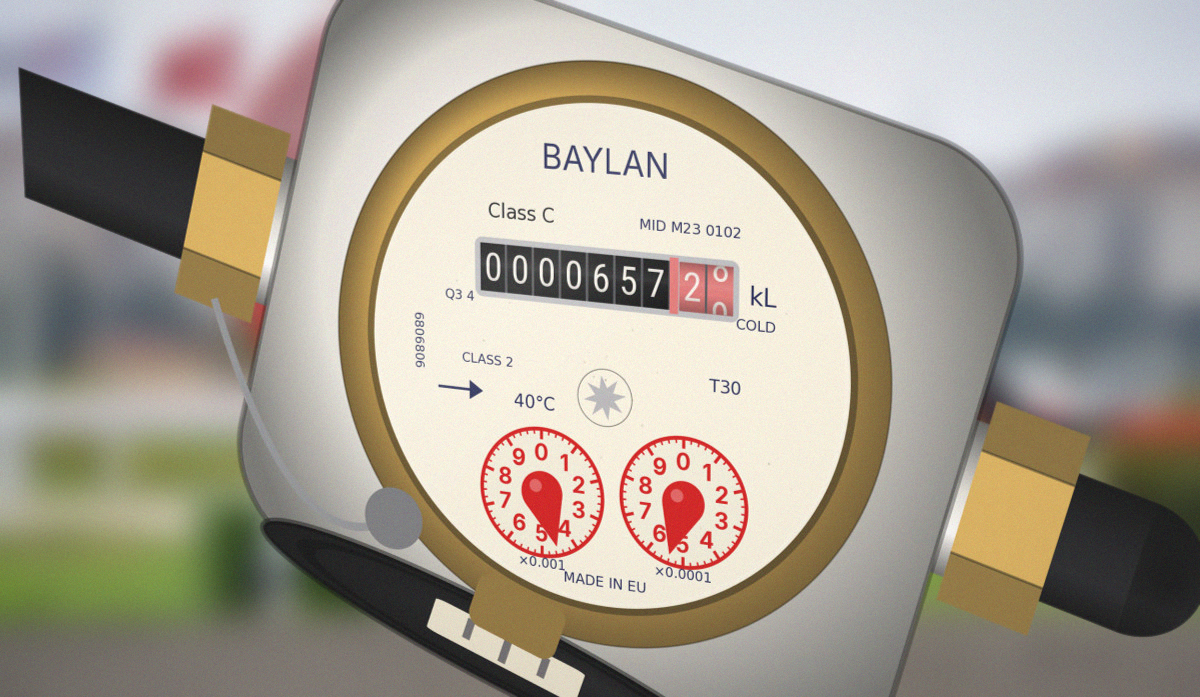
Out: 657.2845 (kL)
